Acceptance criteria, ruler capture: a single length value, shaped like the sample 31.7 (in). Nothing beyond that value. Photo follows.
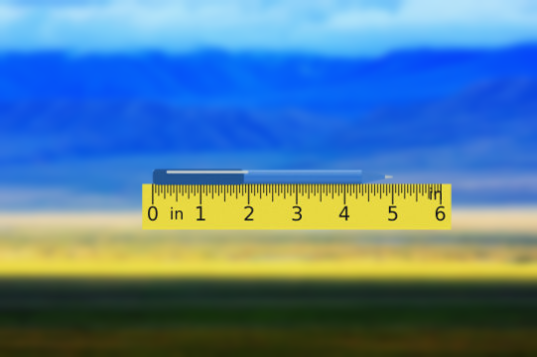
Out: 5 (in)
